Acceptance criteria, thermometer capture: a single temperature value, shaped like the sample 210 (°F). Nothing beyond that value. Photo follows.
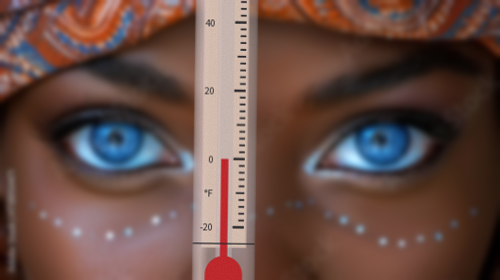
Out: 0 (°F)
